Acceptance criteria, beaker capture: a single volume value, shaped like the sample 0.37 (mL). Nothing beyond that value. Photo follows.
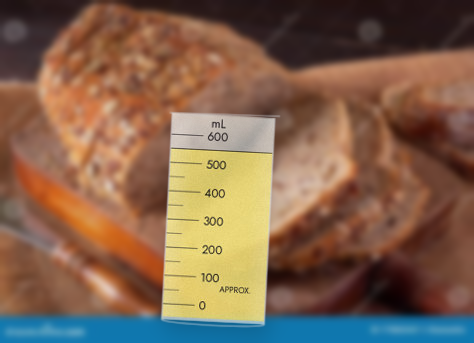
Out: 550 (mL)
